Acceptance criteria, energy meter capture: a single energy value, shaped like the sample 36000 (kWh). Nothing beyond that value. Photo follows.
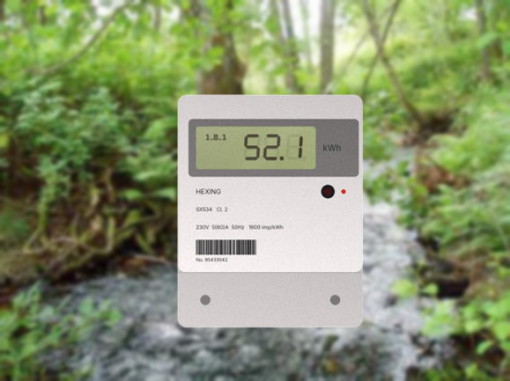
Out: 52.1 (kWh)
